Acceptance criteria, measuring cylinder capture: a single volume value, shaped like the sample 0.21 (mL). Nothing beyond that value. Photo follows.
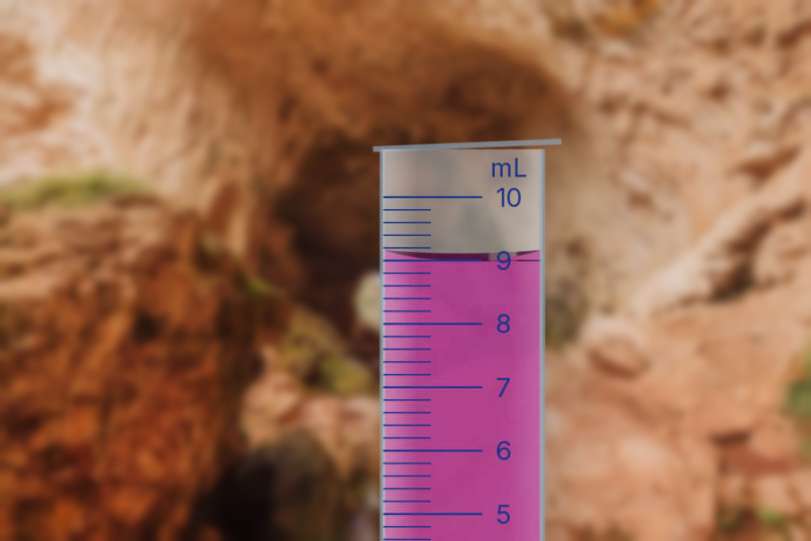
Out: 9 (mL)
